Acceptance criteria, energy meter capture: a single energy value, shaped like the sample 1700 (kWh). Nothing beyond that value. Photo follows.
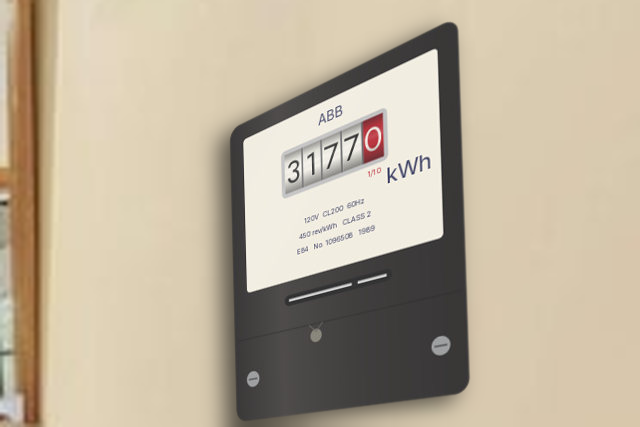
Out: 3177.0 (kWh)
